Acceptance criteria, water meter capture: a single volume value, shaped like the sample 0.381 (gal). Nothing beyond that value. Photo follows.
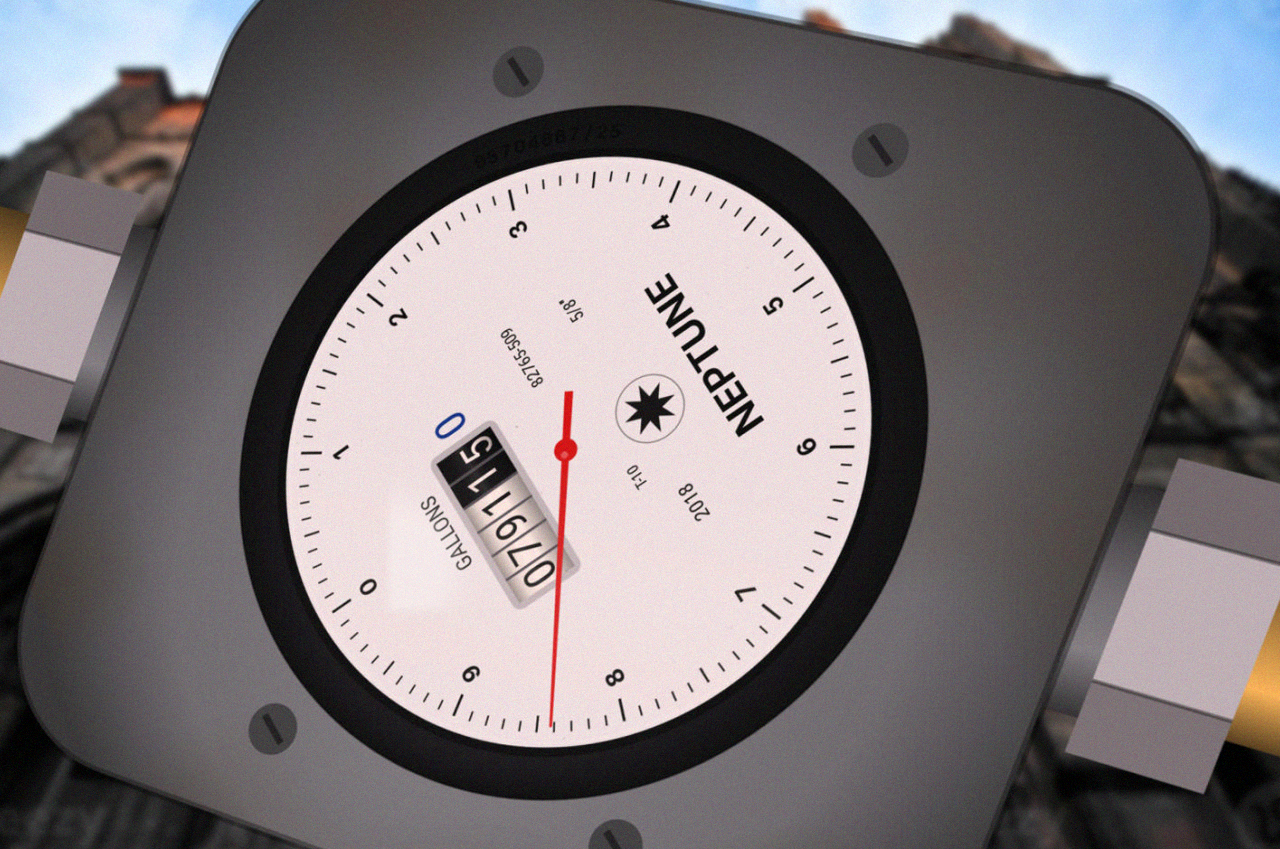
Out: 791148.4 (gal)
